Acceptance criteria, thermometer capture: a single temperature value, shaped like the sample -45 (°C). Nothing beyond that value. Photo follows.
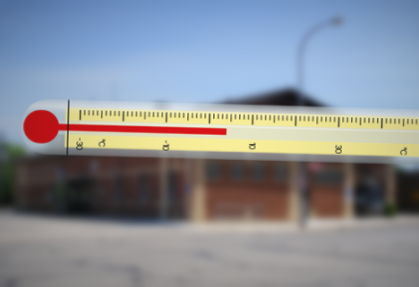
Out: 4 (°C)
